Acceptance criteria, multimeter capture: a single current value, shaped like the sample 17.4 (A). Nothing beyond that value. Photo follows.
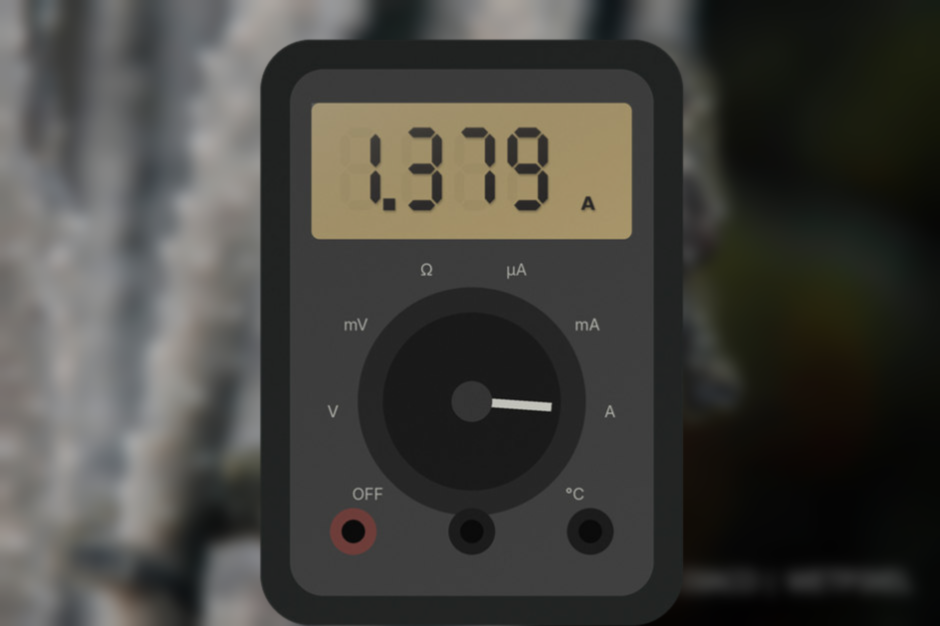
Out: 1.379 (A)
